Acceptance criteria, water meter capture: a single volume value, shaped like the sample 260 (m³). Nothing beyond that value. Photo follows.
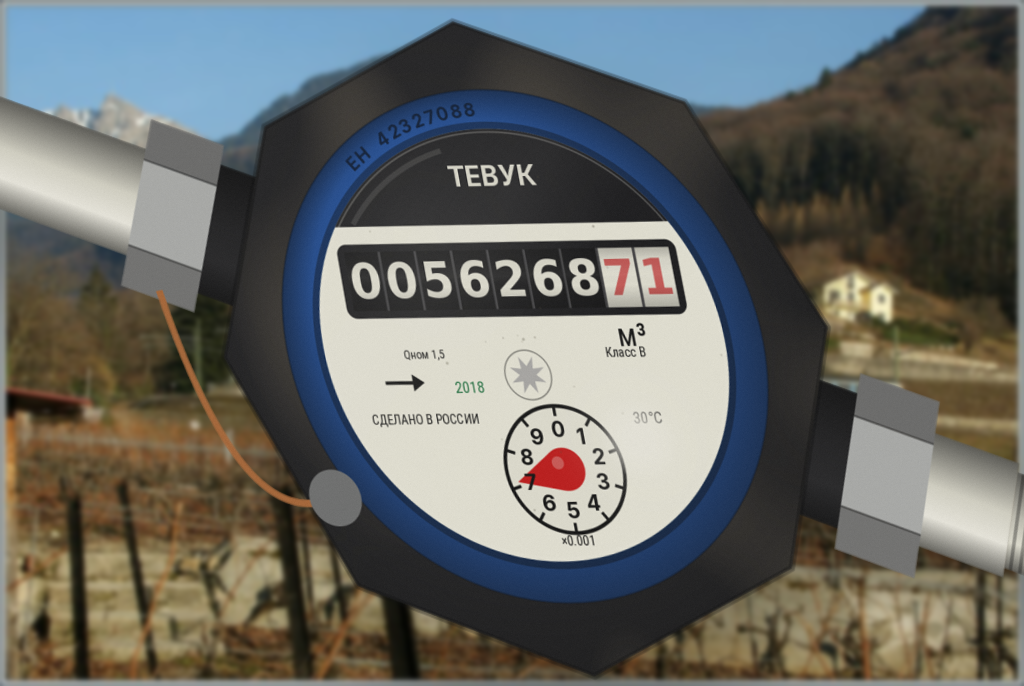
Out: 56268.717 (m³)
